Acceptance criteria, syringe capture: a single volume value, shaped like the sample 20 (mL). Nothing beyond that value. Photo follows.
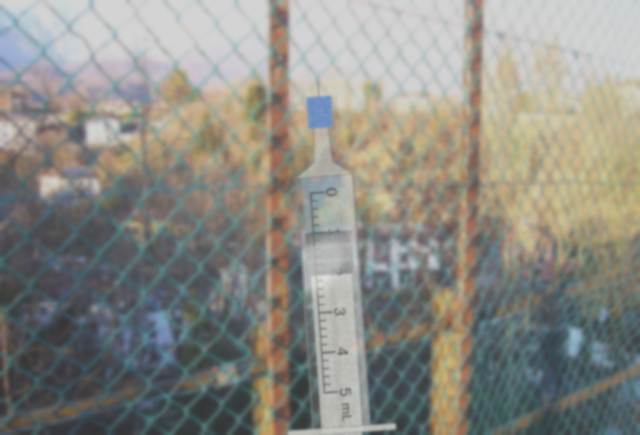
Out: 1 (mL)
